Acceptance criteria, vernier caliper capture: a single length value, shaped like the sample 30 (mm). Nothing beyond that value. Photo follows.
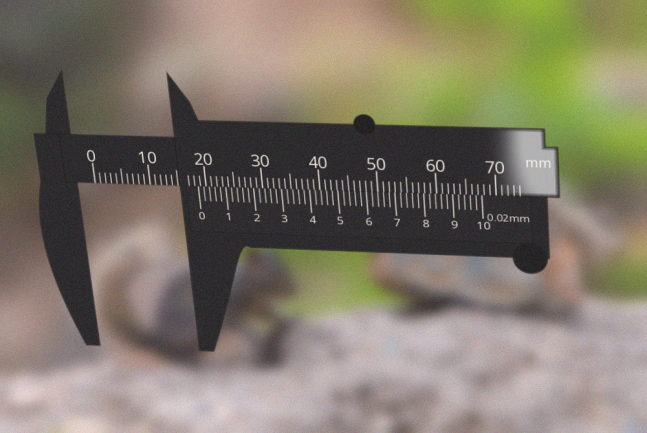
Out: 18.6 (mm)
